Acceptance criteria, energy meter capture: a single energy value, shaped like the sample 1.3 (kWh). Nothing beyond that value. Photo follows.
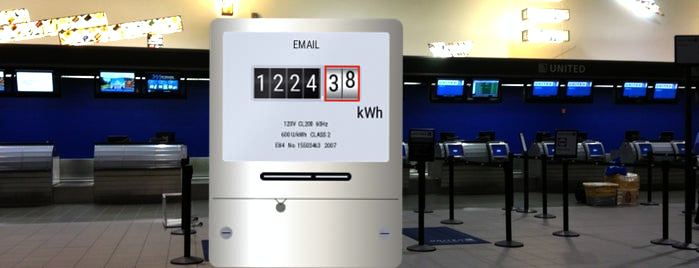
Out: 1224.38 (kWh)
